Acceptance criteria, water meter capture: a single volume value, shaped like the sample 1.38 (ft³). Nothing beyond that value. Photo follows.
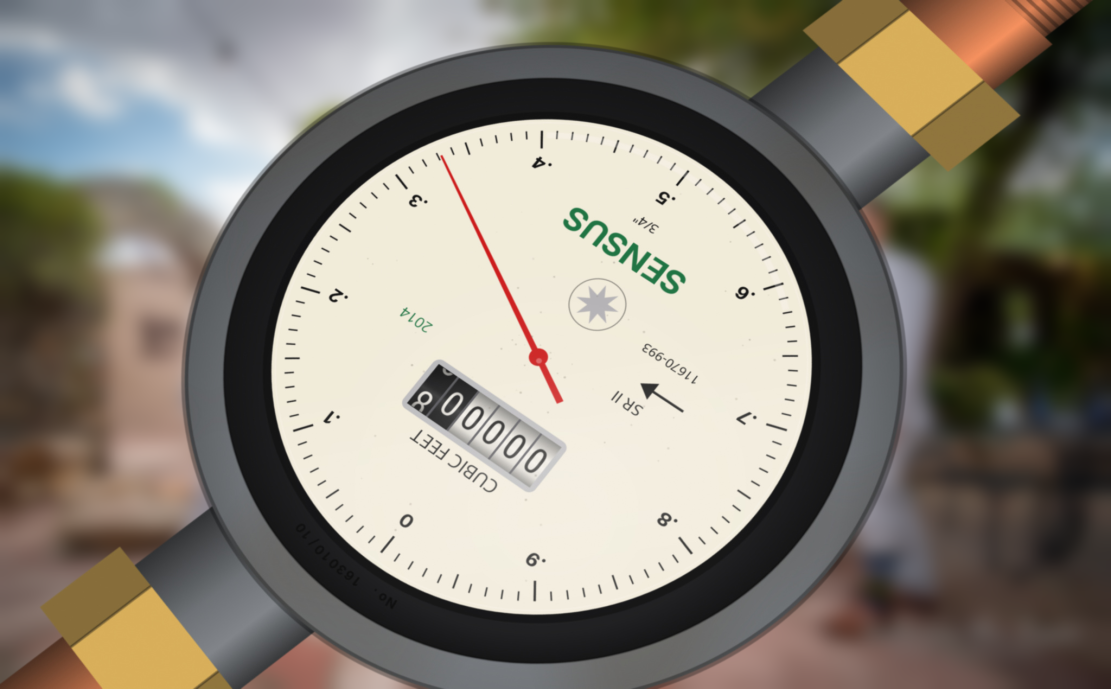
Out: 8.33 (ft³)
